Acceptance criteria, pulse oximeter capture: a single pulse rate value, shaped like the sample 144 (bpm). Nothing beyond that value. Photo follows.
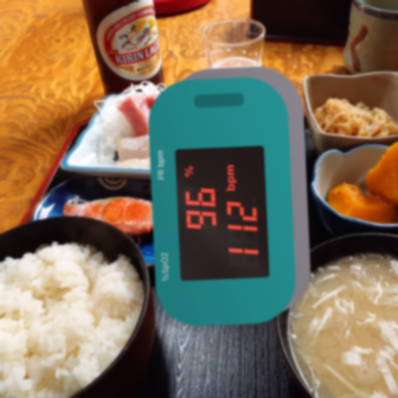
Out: 112 (bpm)
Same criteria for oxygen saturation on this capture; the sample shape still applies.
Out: 96 (%)
